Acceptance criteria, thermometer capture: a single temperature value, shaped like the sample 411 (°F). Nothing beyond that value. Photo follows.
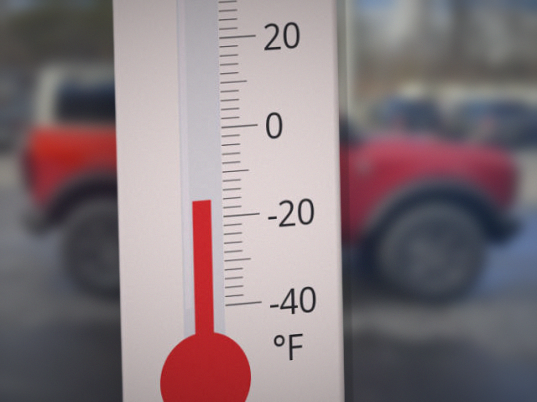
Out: -16 (°F)
